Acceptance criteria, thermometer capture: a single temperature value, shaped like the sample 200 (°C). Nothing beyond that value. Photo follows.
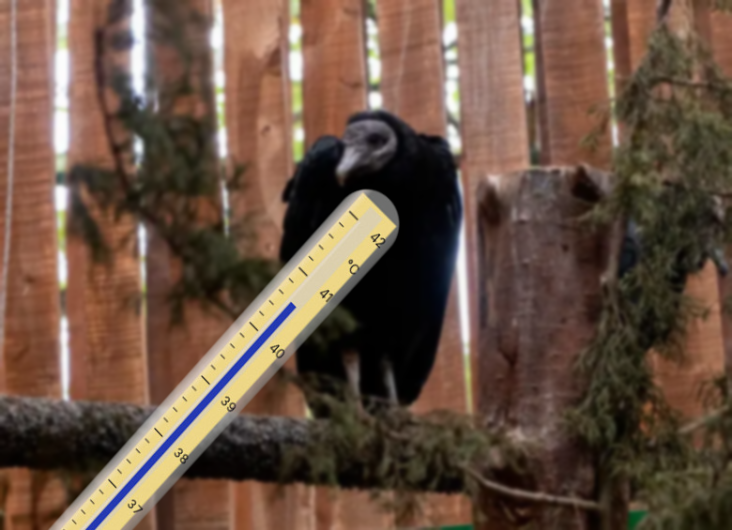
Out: 40.6 (°C)
